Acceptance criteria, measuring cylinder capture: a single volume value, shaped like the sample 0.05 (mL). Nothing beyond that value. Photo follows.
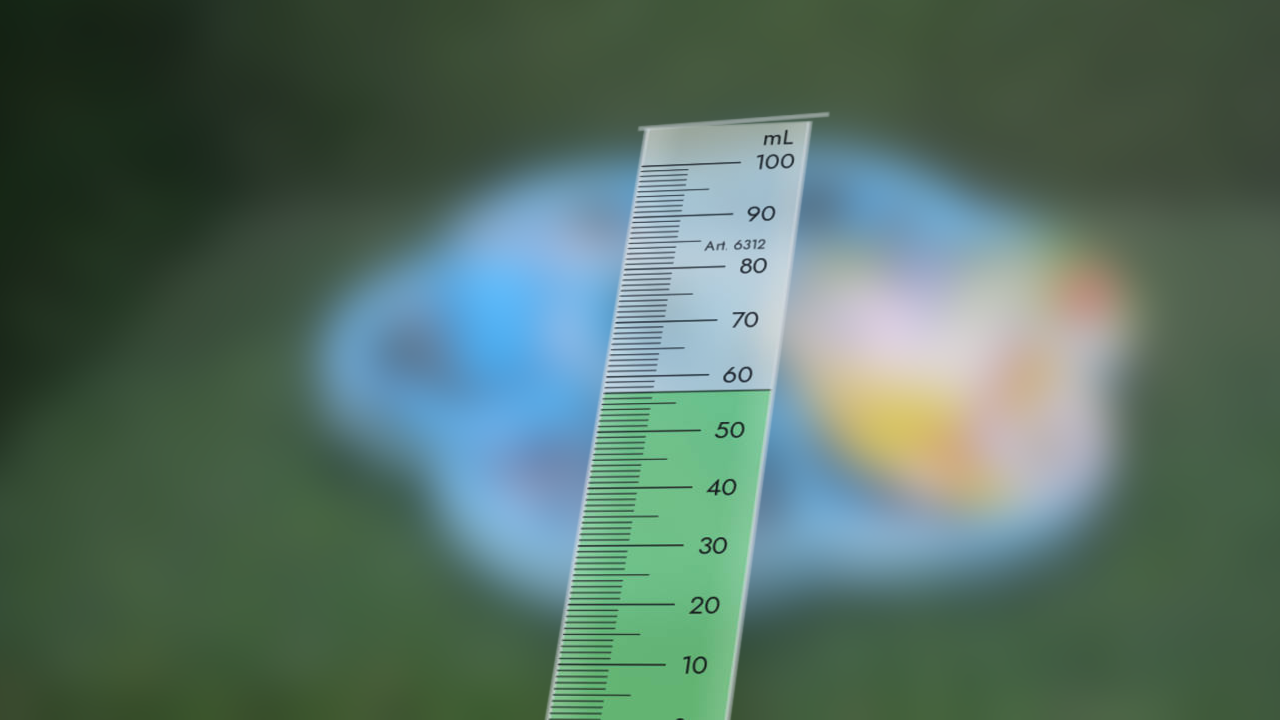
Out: 57 (mL)
